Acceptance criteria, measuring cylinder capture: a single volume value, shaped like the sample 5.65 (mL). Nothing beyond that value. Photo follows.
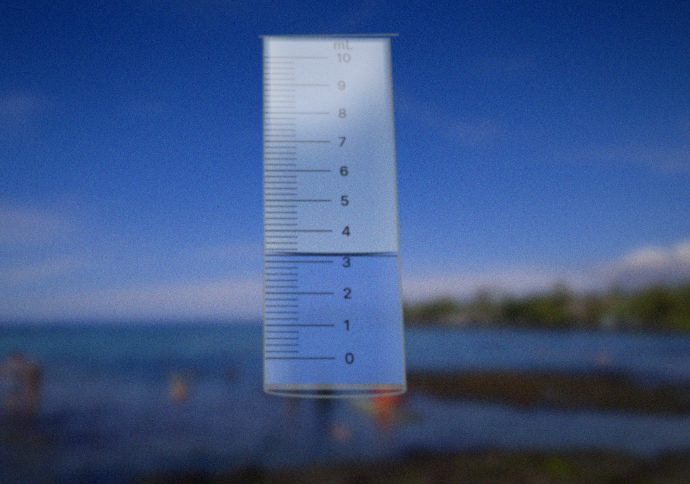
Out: 3.2 (mL)
